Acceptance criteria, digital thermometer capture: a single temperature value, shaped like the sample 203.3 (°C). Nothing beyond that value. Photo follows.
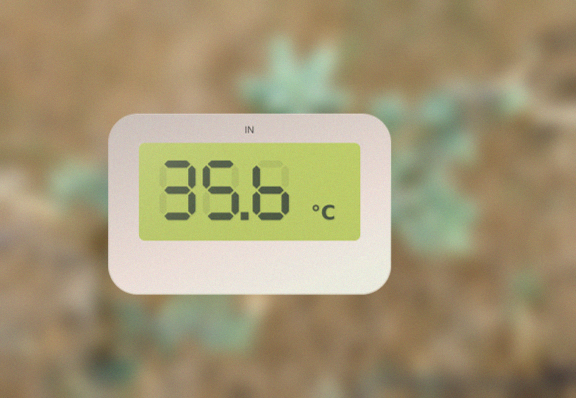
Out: 35.6 (°C)
